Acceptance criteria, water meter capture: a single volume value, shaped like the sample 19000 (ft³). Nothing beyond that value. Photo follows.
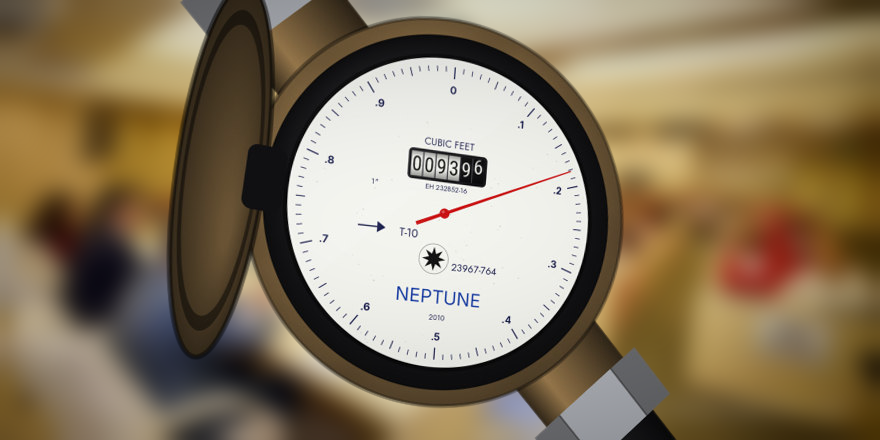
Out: 9396.18 (ft³)
